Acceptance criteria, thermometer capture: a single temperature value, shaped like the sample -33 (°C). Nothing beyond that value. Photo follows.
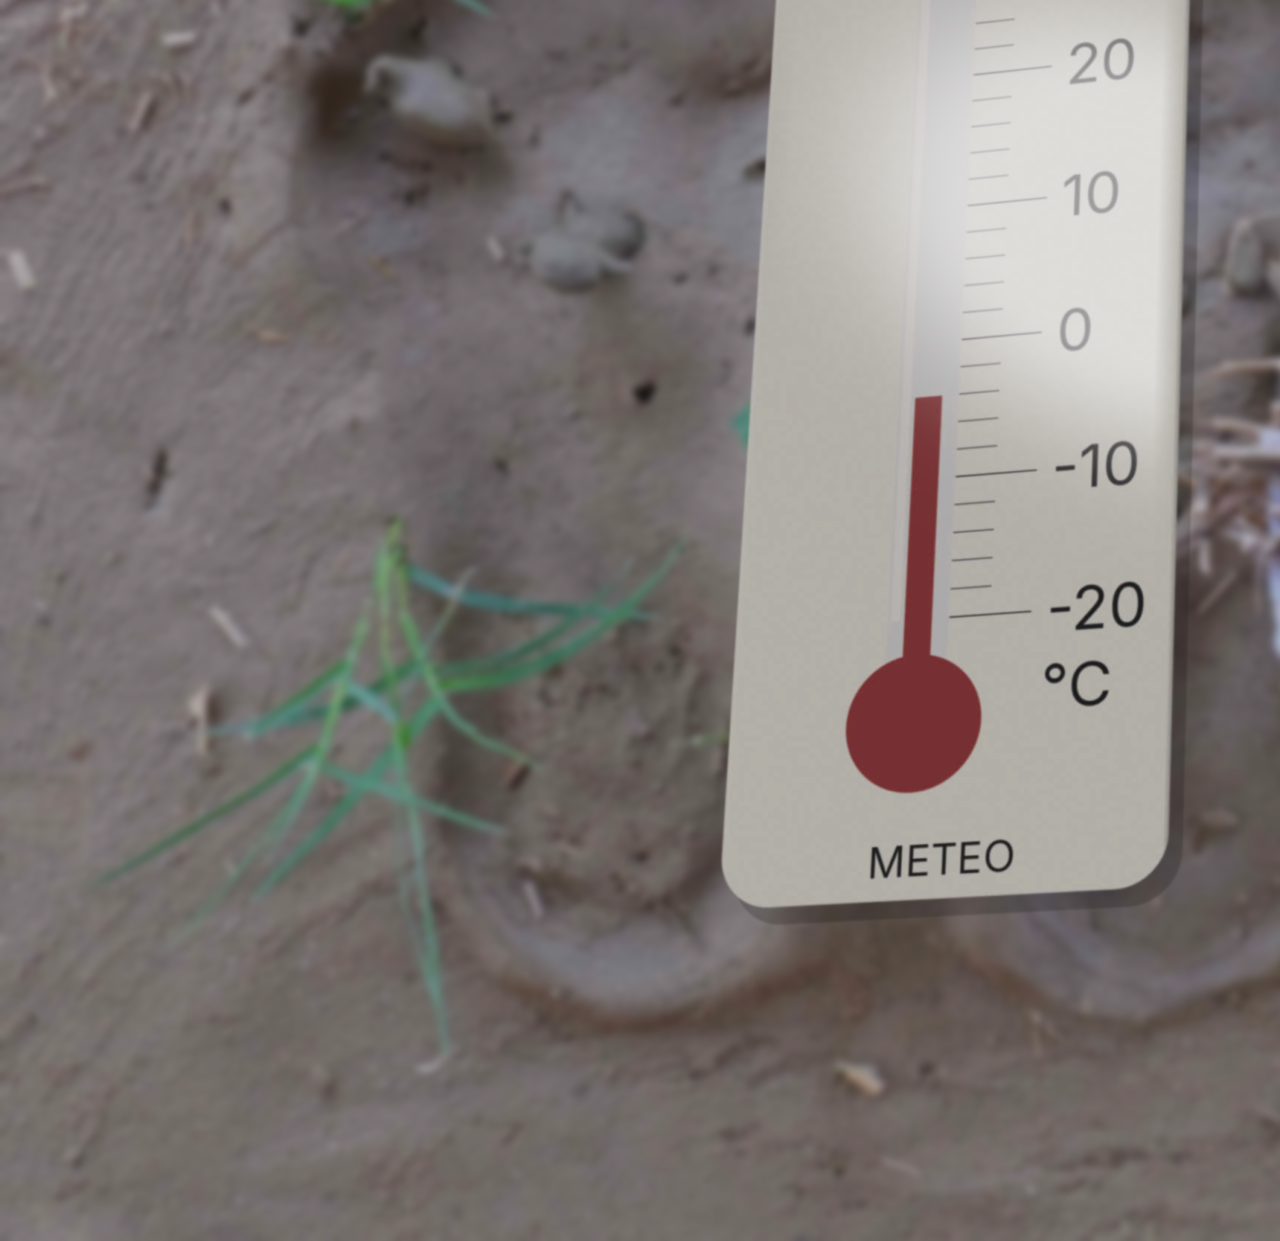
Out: -4 (°C)
